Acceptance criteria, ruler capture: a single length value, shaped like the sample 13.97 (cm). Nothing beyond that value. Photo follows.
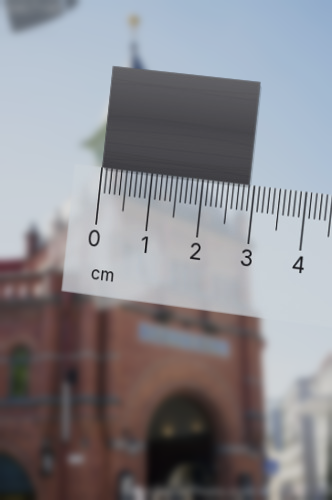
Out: 2.9 (cm)
